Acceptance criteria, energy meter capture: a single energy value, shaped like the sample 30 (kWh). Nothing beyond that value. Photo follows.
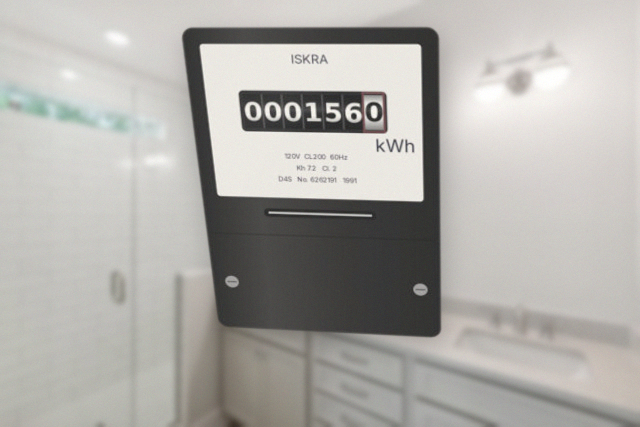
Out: 156.0 (kWh)
